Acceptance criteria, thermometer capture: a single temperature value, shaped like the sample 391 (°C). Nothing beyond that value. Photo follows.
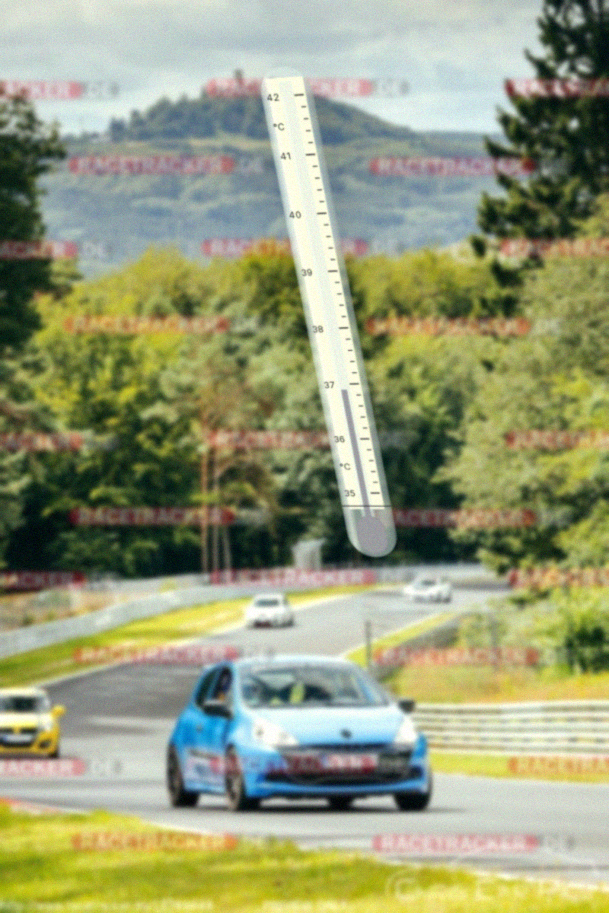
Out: 36.9 (°C)
